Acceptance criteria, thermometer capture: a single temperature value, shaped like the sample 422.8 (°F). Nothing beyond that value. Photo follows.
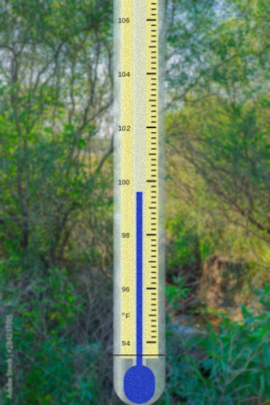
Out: 99.6 (°F)
